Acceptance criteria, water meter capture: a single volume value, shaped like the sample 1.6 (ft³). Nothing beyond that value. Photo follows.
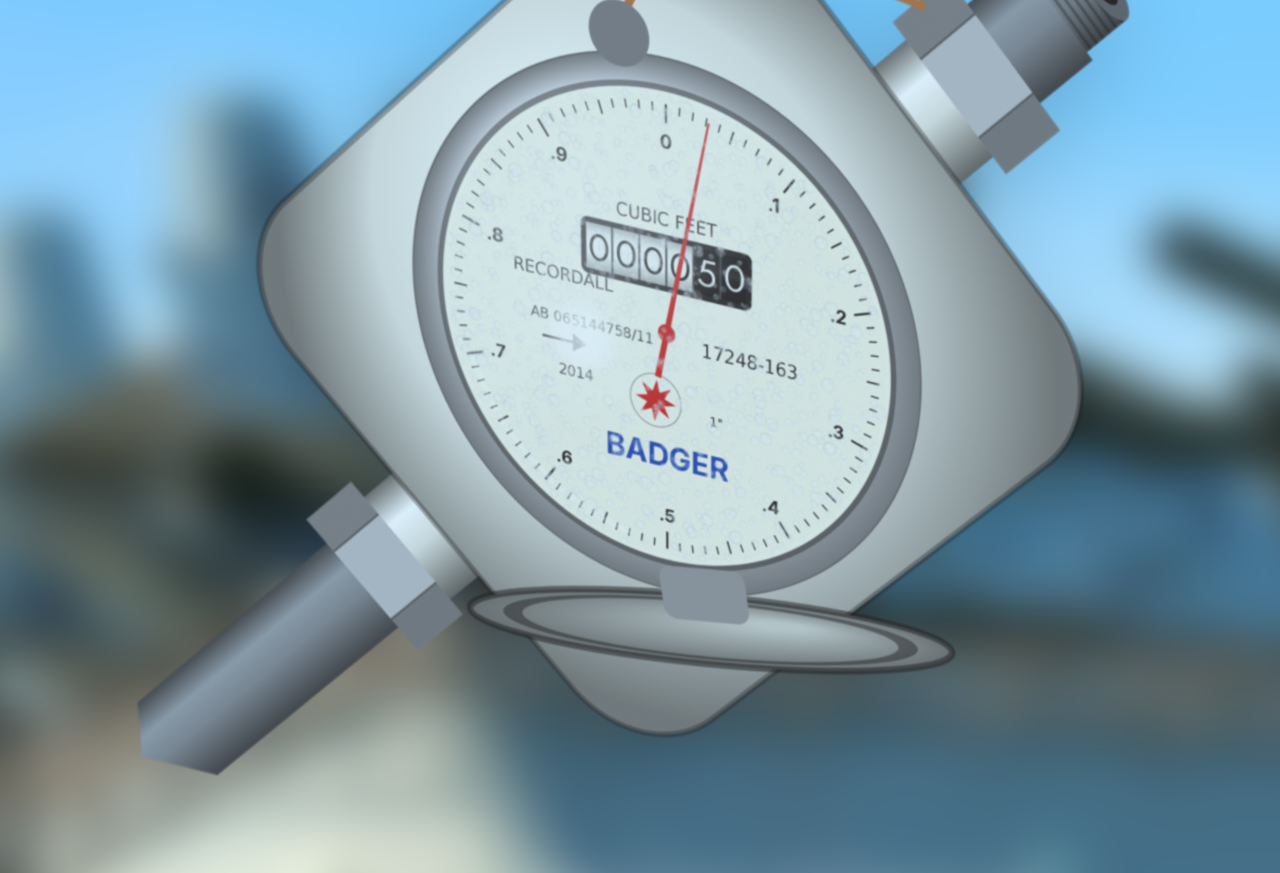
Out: 50.03 (ft³)
